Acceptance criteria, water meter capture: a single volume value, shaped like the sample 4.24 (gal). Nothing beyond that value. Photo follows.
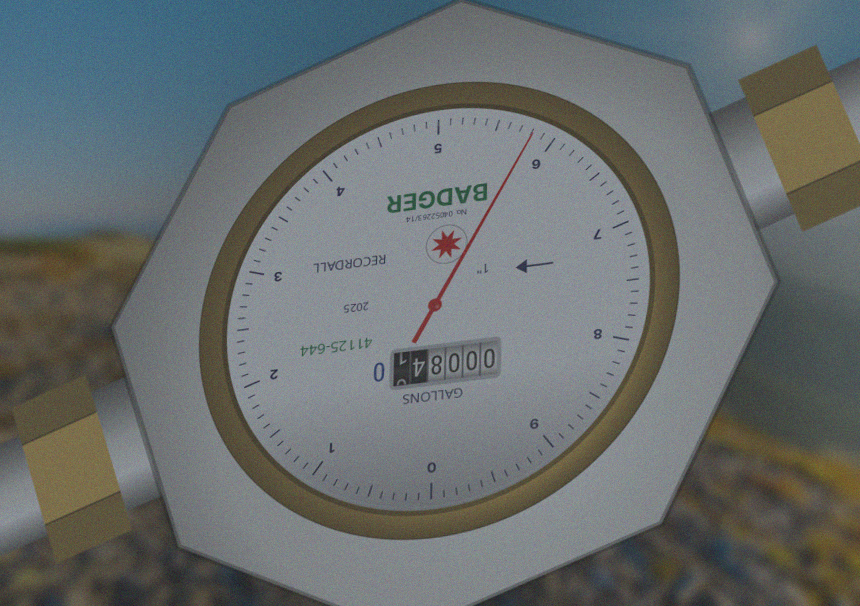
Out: 8405.8 (gal)
